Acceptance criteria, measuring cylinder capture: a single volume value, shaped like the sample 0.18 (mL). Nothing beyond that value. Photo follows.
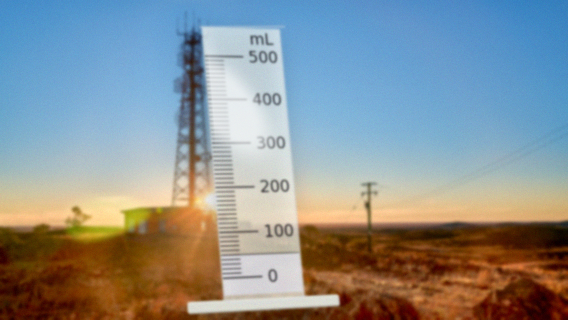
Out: 50 (mL)
